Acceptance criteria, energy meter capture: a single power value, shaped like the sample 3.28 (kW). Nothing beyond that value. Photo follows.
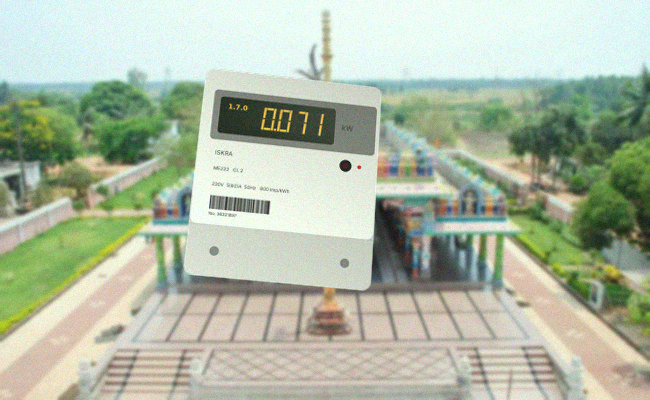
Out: 0.071 (kW)
